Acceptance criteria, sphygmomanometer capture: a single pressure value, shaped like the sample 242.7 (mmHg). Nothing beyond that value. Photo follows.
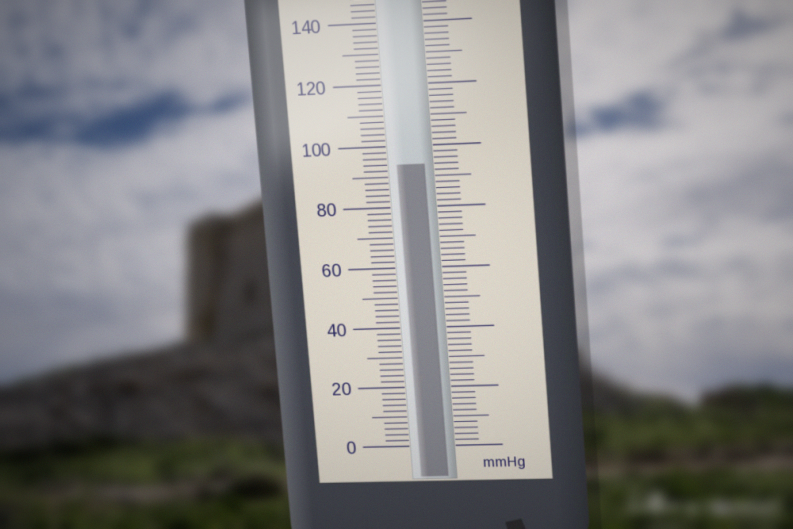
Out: 94 (mmHg)
